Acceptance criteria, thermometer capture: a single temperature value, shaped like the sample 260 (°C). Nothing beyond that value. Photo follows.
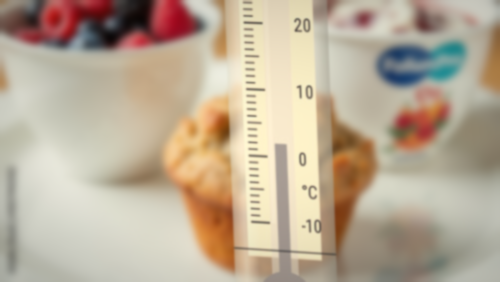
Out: 2 (°C)
